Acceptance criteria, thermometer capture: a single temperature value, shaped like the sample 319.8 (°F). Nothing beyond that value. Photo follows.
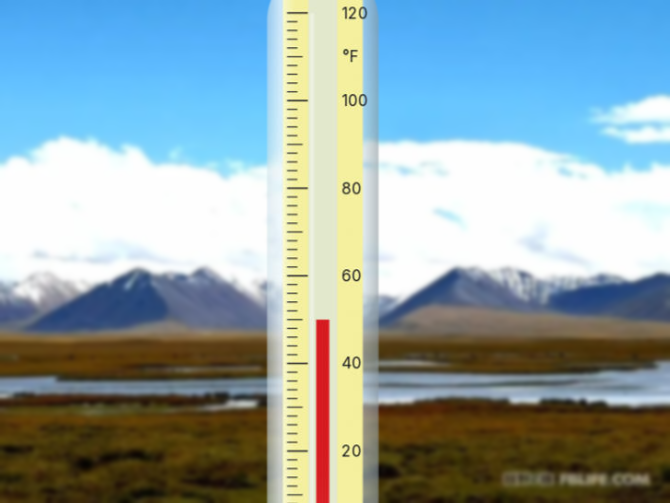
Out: 50 (°F)
